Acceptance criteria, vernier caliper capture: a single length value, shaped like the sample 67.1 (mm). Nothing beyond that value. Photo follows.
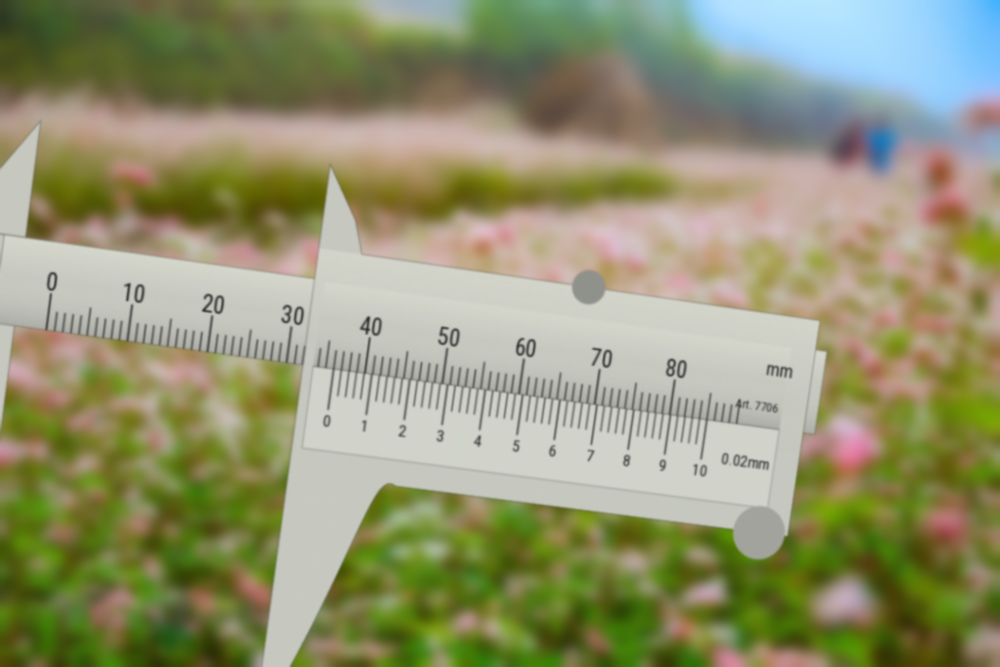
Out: 36.0 (mm)
